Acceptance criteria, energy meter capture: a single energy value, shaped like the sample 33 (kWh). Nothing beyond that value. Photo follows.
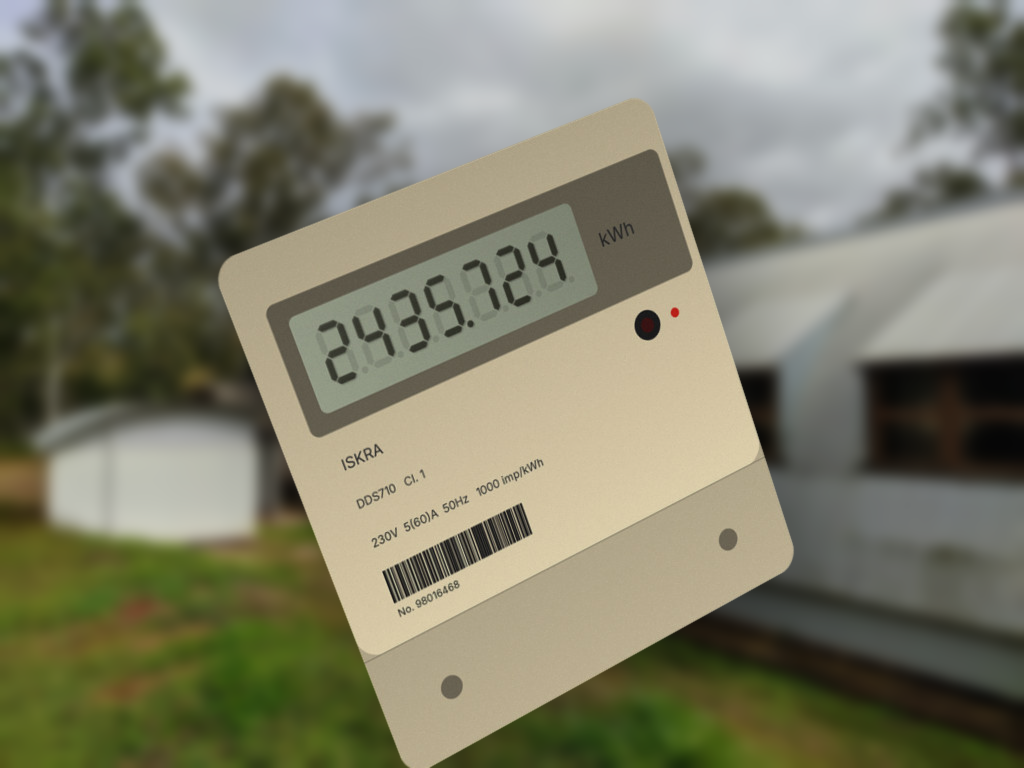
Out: 2435.724 (kWh)
